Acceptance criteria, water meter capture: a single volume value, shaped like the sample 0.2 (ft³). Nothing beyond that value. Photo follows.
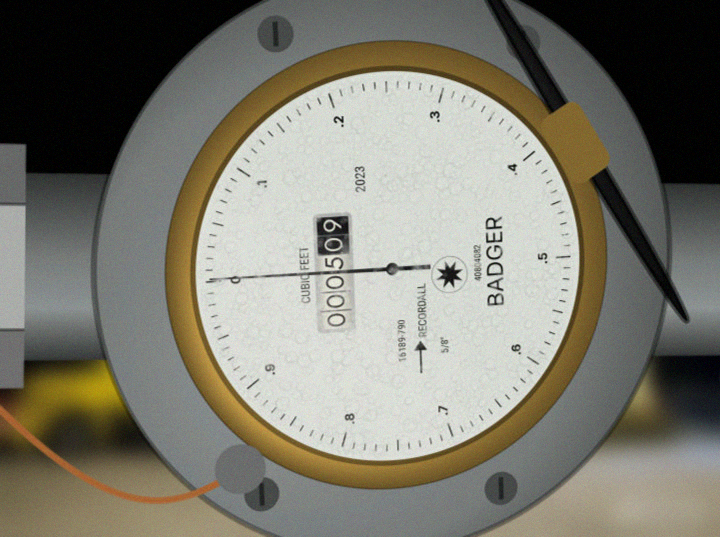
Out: 509.00 (ft³)
